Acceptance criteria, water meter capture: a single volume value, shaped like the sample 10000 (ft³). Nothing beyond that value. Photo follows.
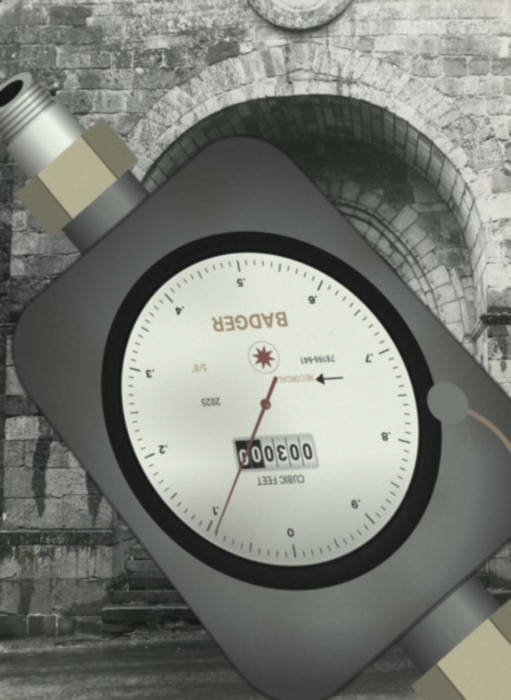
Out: 3000.09 (ft³)
